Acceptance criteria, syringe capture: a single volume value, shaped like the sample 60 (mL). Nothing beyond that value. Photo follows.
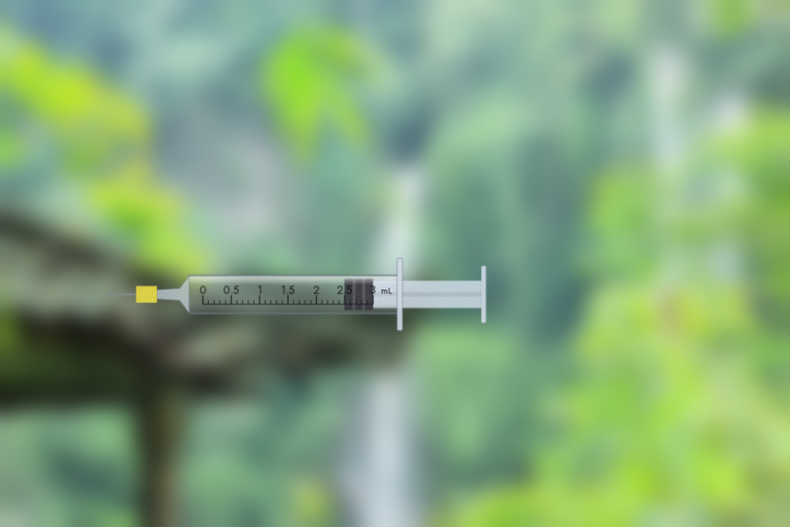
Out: 2.5 (mL)
